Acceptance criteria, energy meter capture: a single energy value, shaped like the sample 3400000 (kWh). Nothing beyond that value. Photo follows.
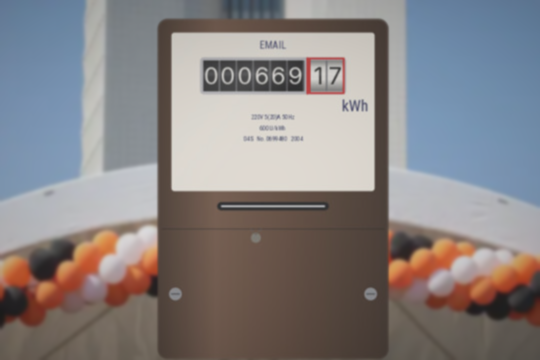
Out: 669.17 (kWh)
